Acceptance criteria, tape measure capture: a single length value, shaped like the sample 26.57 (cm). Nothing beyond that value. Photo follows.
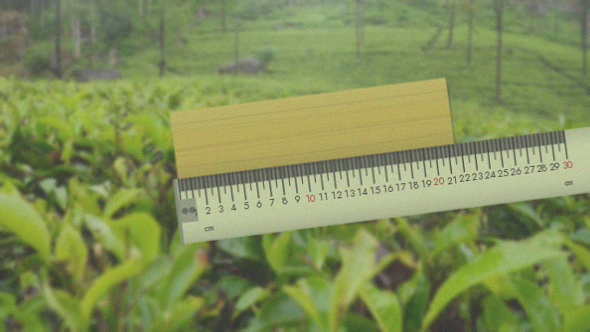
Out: 21.5 (cm)
